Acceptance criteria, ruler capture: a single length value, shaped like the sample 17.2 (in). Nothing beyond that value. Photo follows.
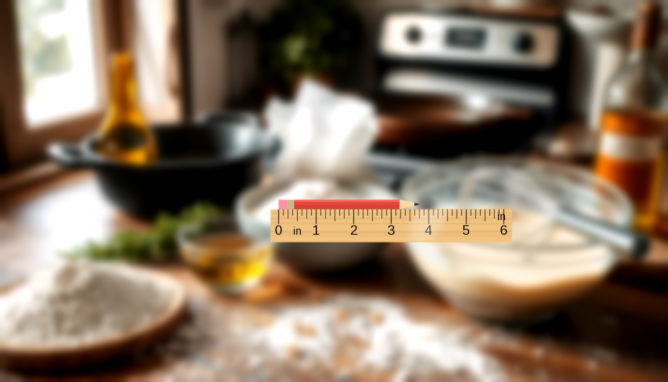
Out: 3.75 (in)
